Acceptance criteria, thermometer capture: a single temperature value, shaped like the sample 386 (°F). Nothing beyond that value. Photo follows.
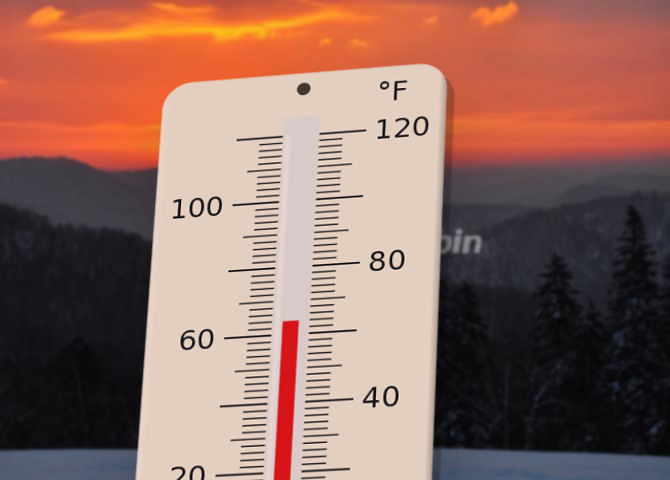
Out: 64 (°F)
